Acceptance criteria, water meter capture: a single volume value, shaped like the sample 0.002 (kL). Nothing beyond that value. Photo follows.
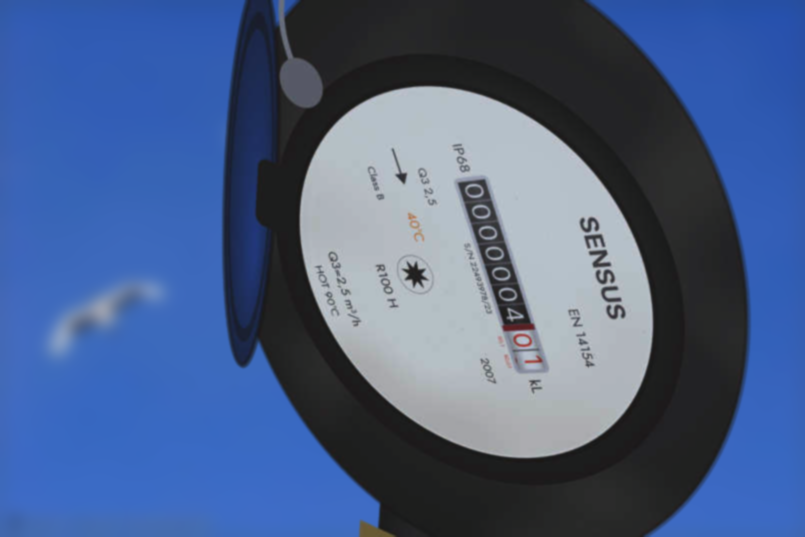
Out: 4.01 (kL)
